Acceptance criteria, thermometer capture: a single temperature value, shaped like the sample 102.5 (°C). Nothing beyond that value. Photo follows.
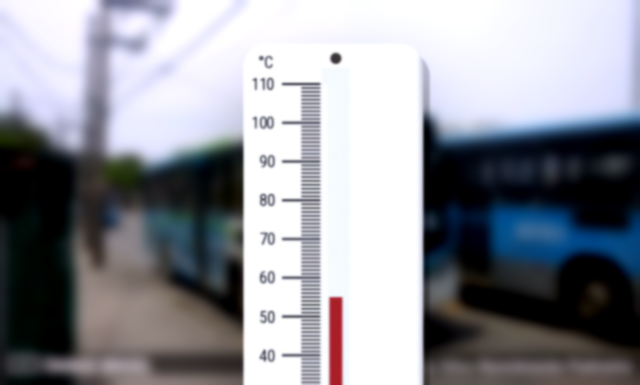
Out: 55 (°C)
